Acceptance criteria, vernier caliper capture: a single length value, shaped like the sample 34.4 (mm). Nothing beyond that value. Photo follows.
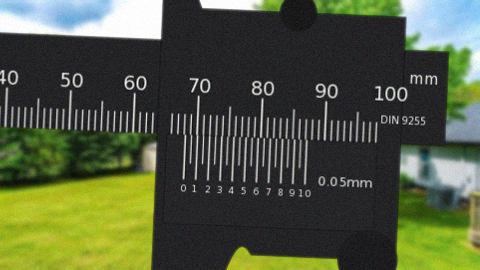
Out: 68.2 (mm)
